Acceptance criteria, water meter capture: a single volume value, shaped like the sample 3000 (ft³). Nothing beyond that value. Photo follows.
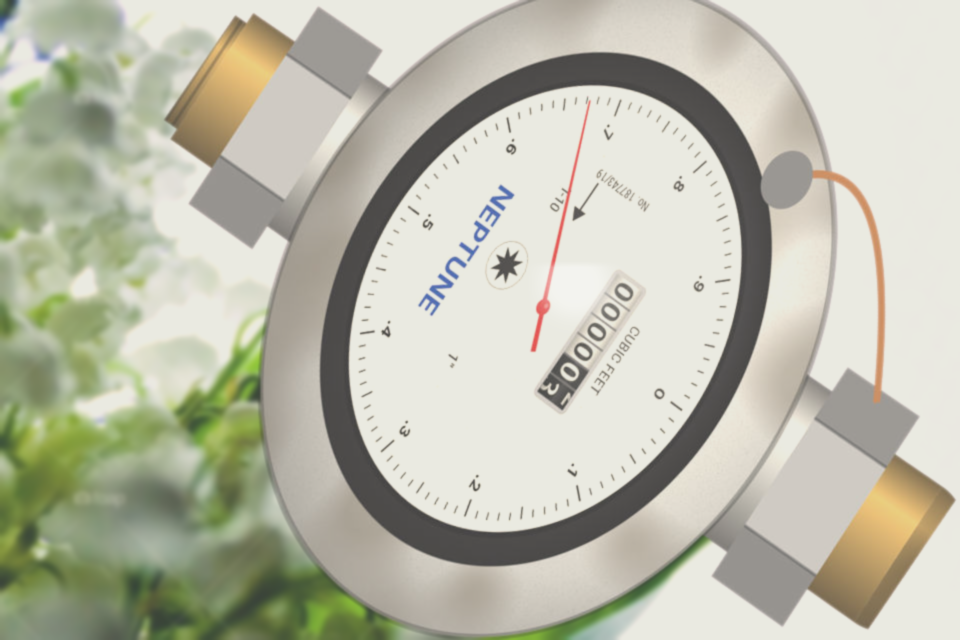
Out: 2.67 (ft³)
